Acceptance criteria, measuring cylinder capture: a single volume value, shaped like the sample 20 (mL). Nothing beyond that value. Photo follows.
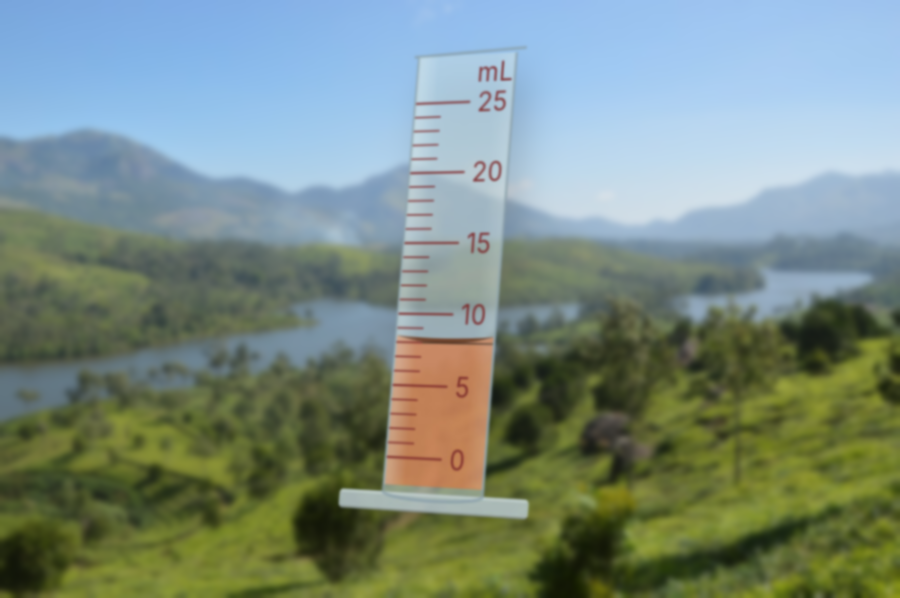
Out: 8 (mL)
